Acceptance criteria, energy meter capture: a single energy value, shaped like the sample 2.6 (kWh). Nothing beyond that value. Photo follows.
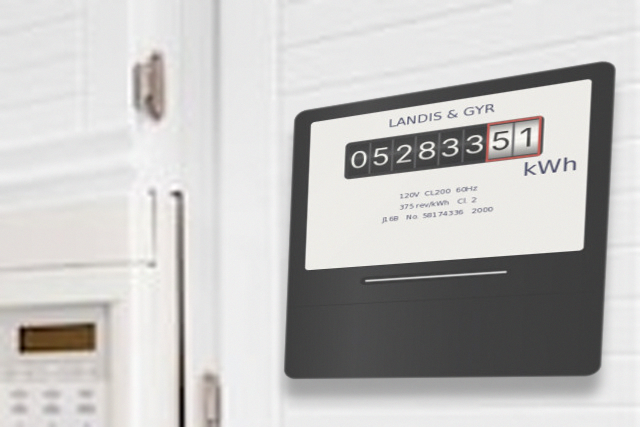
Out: 52833.51 (kWh)
